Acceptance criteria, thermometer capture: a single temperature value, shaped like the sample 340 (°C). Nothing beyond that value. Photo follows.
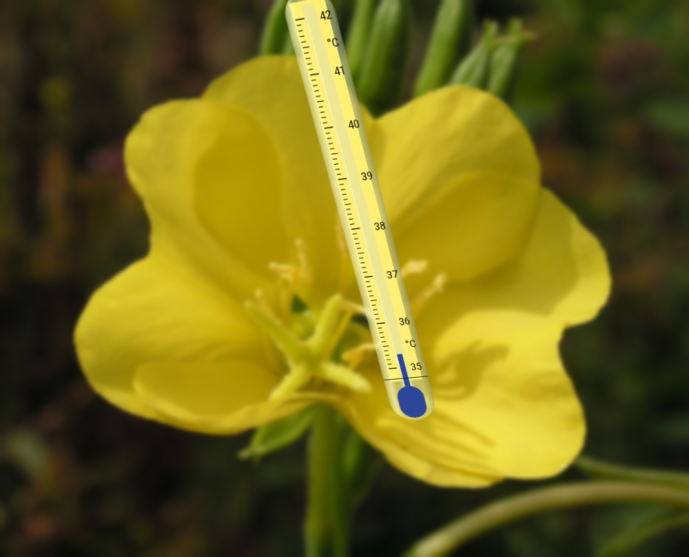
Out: 35.3 (°C)
